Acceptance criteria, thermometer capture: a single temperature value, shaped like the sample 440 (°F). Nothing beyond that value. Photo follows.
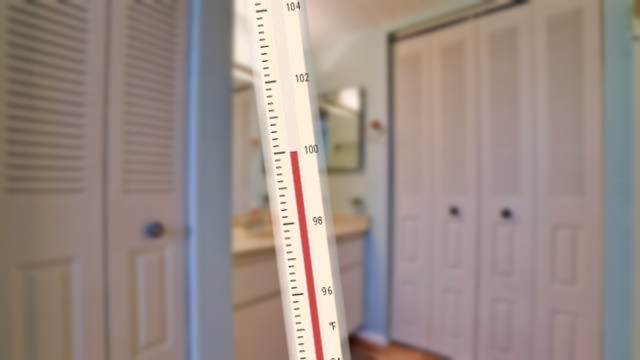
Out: 100 (°F)
